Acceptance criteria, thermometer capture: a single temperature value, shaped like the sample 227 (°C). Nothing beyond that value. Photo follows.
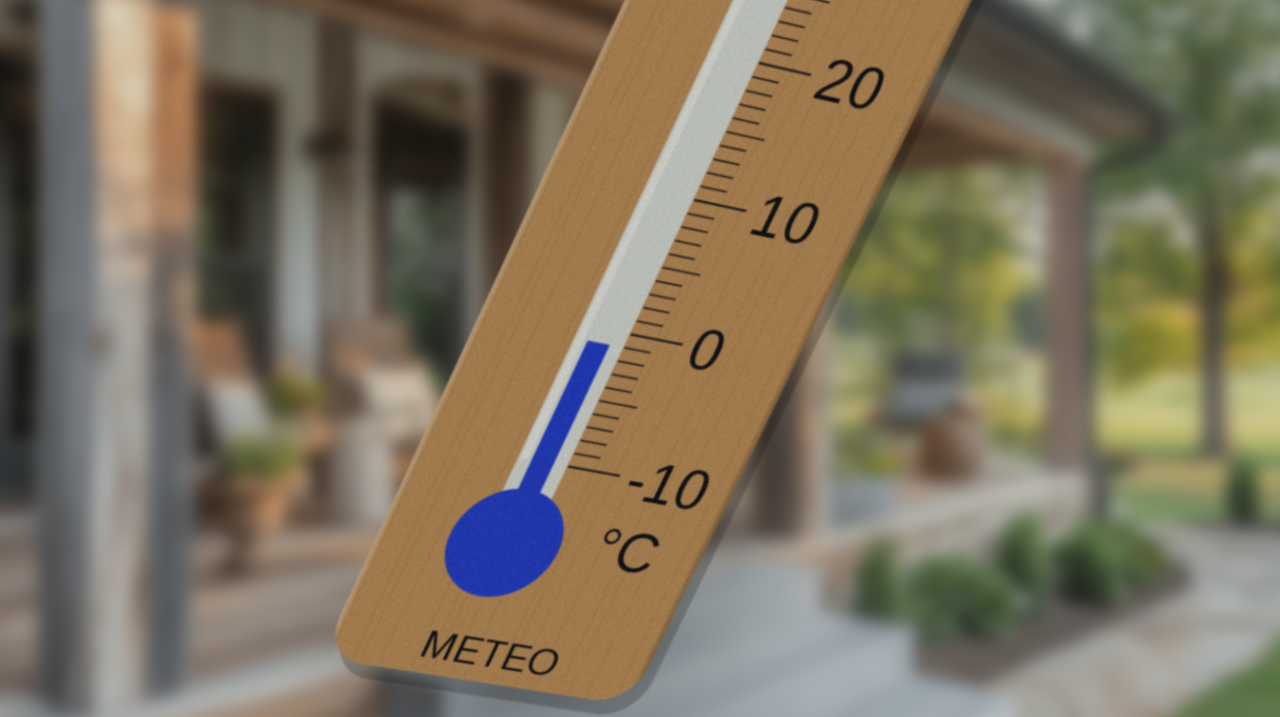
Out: -1 (°C)
